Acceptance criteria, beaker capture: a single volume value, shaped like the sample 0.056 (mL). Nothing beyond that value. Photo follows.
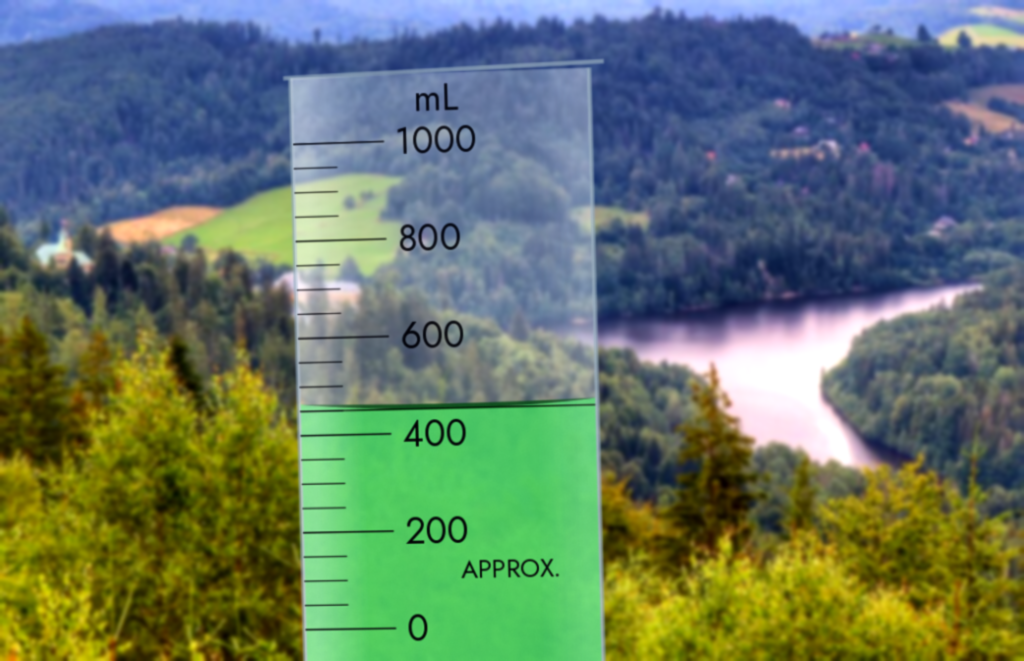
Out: 450 (mL)
